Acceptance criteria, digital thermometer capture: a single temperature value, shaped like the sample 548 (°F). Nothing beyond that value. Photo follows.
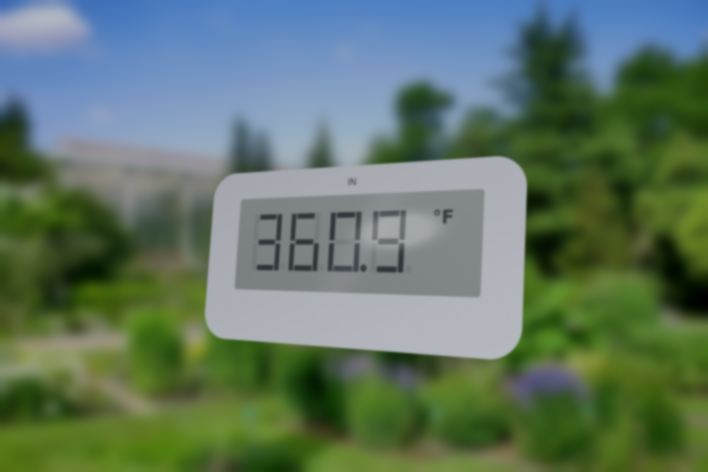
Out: 360.9 (°F)
